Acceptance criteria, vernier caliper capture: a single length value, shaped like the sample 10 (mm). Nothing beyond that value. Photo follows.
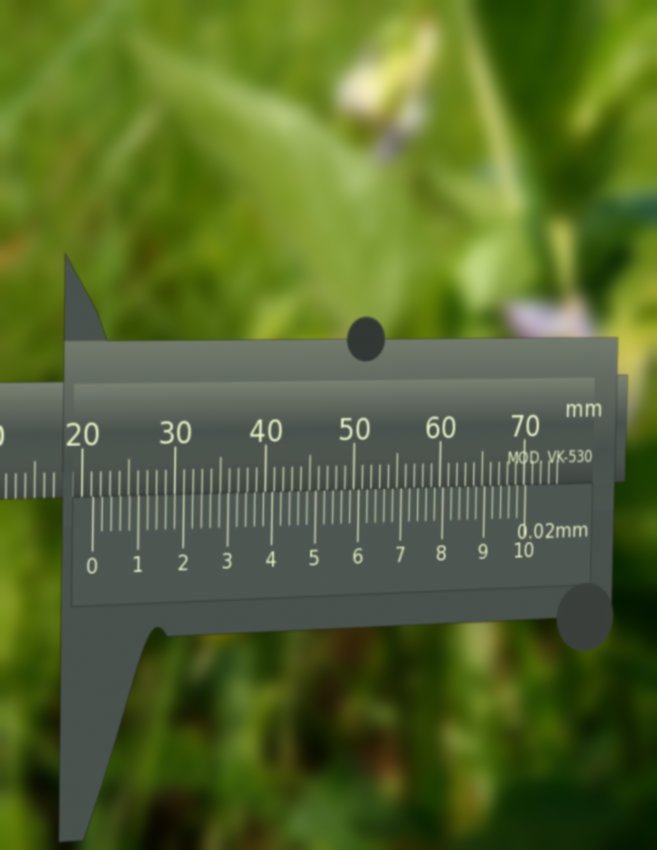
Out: 21.2 (mm)
